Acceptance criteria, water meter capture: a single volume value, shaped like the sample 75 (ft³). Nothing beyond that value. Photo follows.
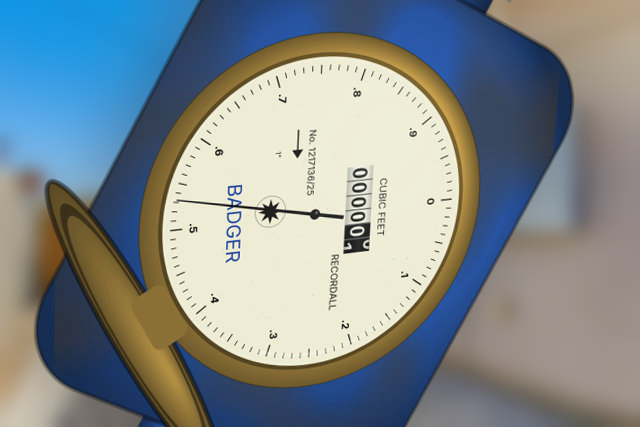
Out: 0.53 (ft³)
